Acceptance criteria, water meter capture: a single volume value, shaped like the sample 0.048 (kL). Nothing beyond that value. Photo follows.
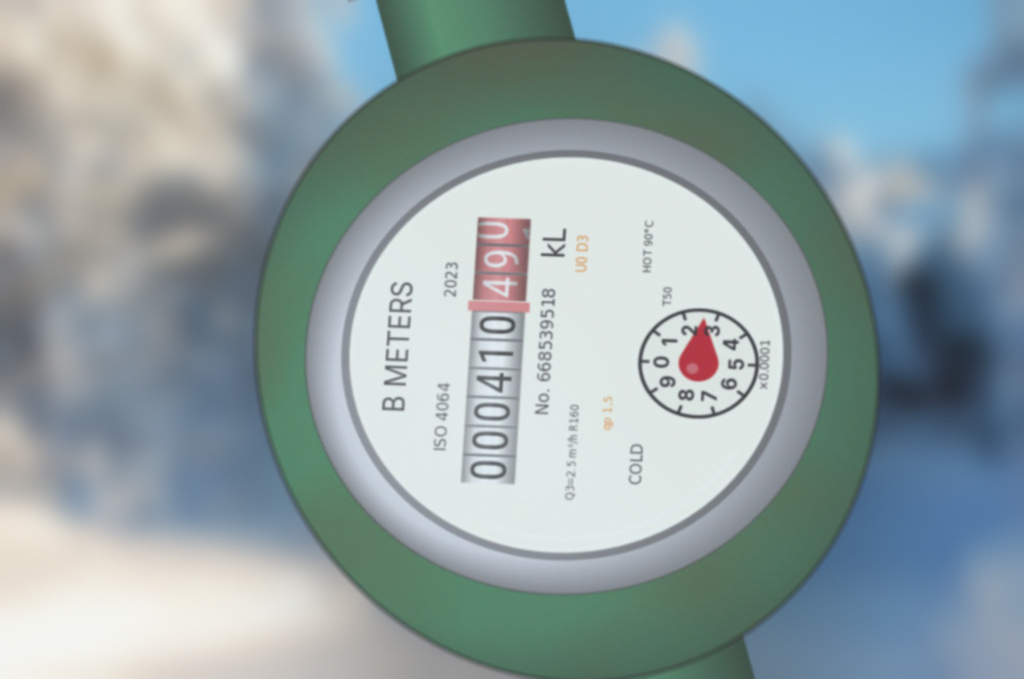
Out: 410.4902 (kL)
